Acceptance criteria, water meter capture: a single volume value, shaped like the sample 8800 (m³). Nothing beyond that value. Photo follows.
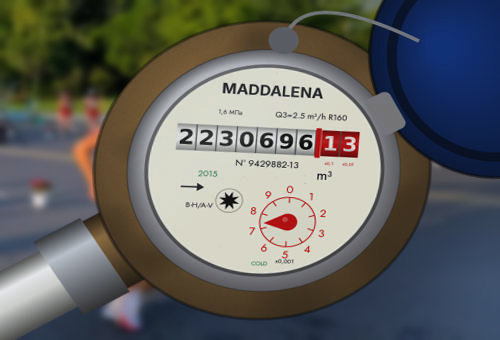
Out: 2230696.137 (m³)
